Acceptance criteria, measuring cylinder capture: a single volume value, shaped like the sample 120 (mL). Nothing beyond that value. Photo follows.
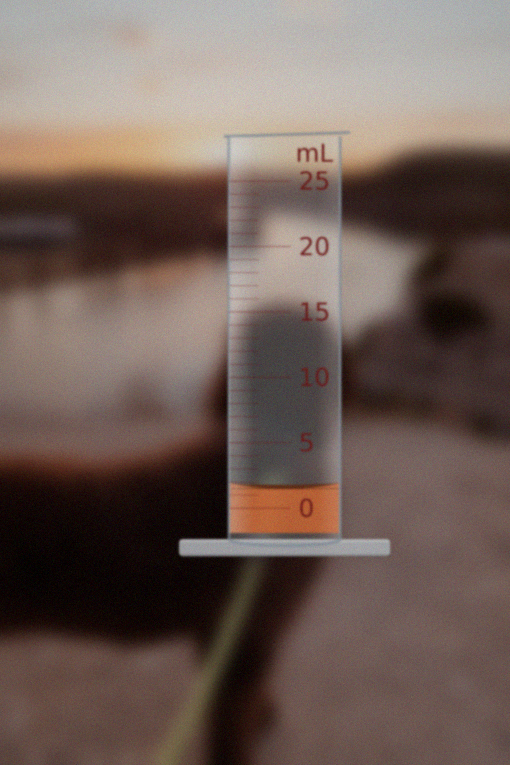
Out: 1.5 (mL)
